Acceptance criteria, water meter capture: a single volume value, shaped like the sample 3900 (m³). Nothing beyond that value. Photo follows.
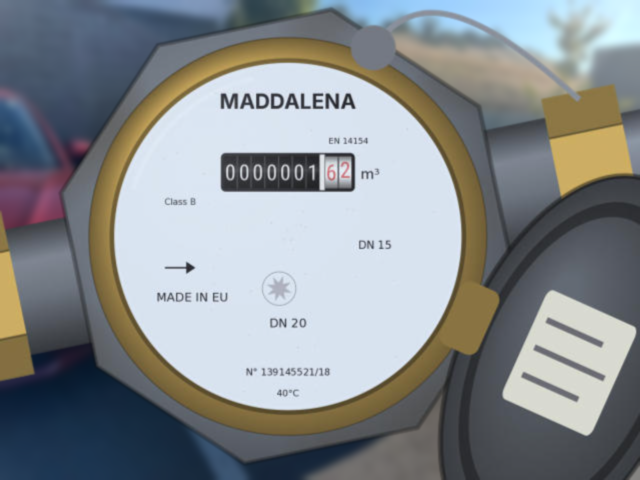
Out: 1.62 (m³)
